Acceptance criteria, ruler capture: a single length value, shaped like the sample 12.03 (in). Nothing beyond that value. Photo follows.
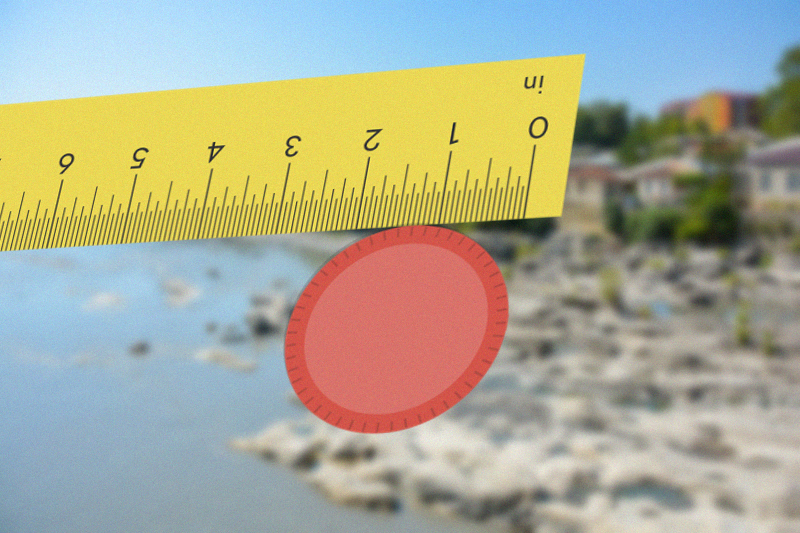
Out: 2.625 (in)
